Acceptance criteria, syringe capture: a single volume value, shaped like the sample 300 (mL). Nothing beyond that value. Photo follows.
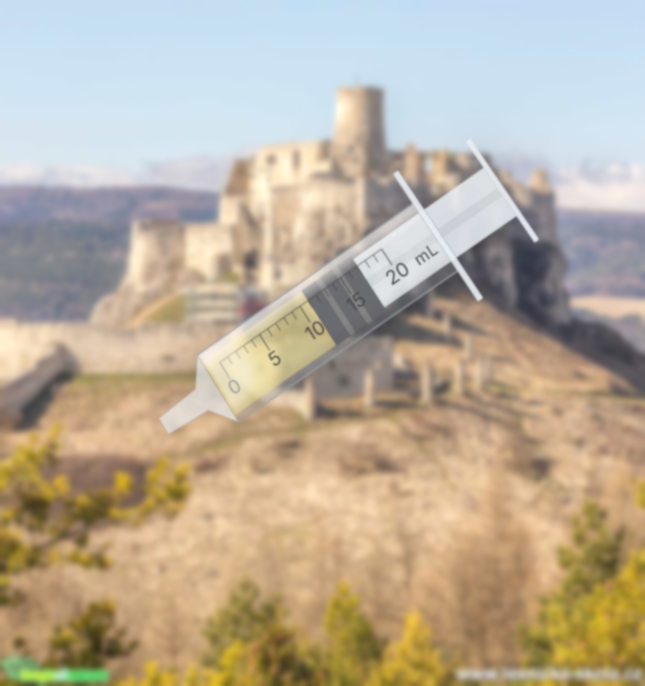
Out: 11 (mL)
